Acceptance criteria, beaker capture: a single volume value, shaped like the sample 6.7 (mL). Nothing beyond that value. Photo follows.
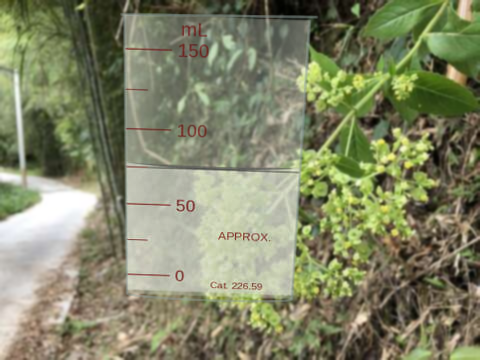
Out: 75 (mL)
